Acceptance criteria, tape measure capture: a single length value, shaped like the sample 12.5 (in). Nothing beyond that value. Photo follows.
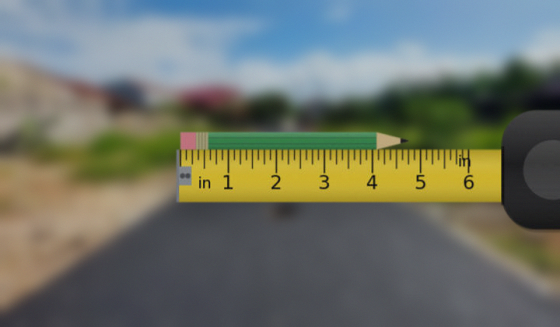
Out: 4.75 (in)
